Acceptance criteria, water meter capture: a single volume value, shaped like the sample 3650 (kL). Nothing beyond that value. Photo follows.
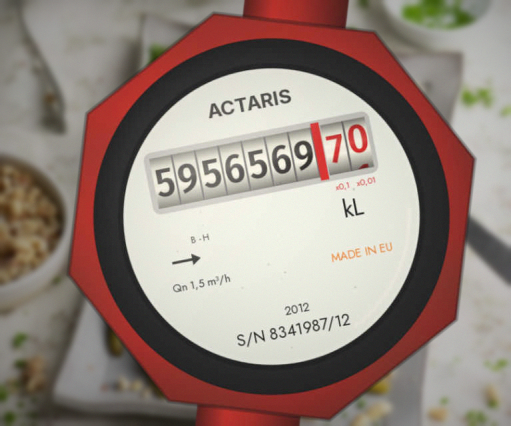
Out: 5956569.70 (kL)
